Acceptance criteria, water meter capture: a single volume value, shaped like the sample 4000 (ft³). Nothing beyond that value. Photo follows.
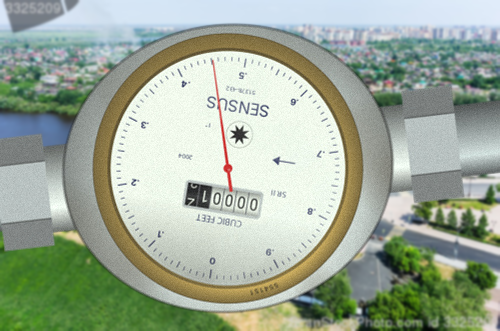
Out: 12.45 (ft³)
